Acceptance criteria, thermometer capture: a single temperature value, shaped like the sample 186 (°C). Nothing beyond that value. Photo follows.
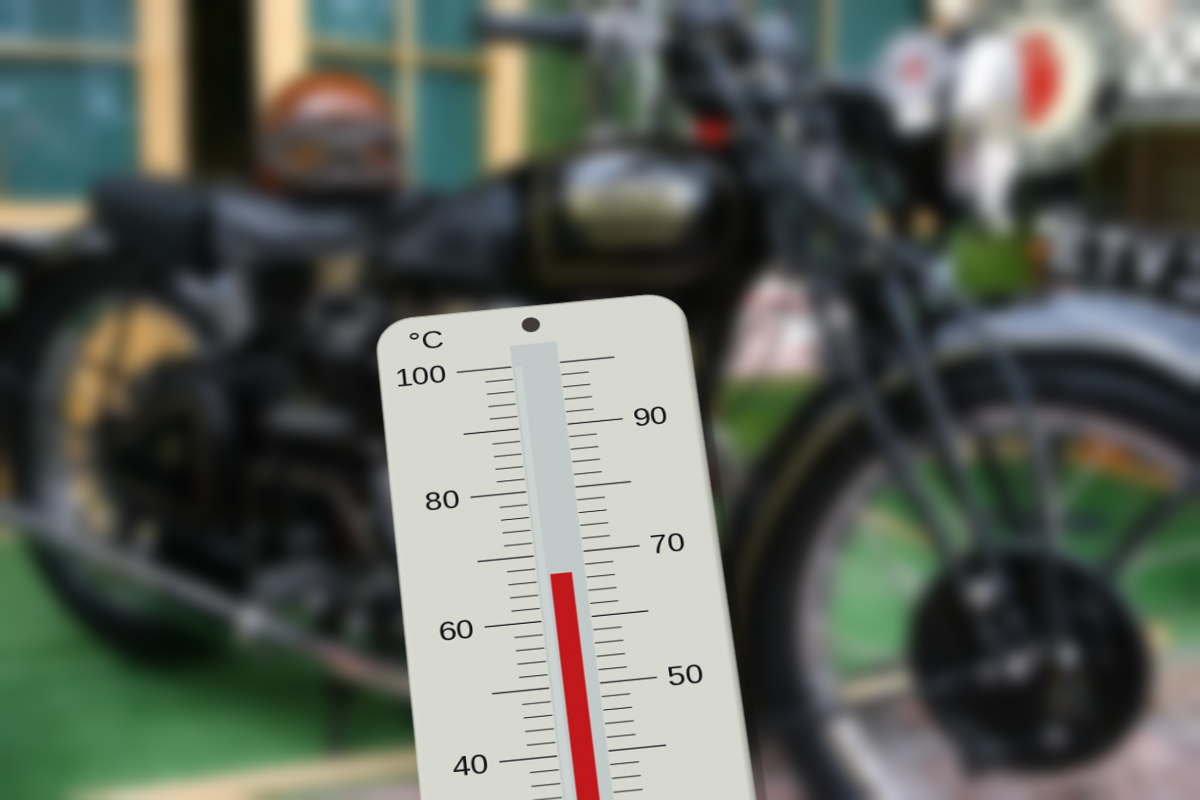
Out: 67 (°C)
